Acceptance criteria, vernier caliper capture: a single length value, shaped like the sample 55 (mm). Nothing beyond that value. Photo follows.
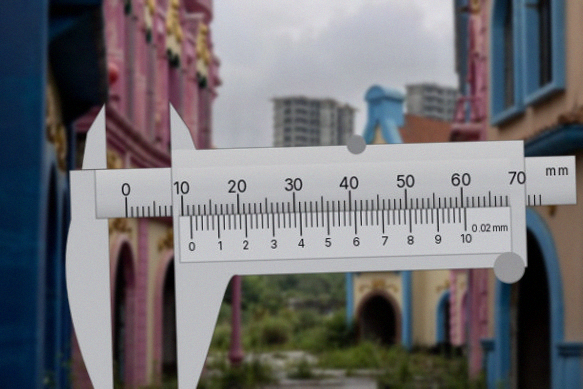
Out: 11.5 (mm)
